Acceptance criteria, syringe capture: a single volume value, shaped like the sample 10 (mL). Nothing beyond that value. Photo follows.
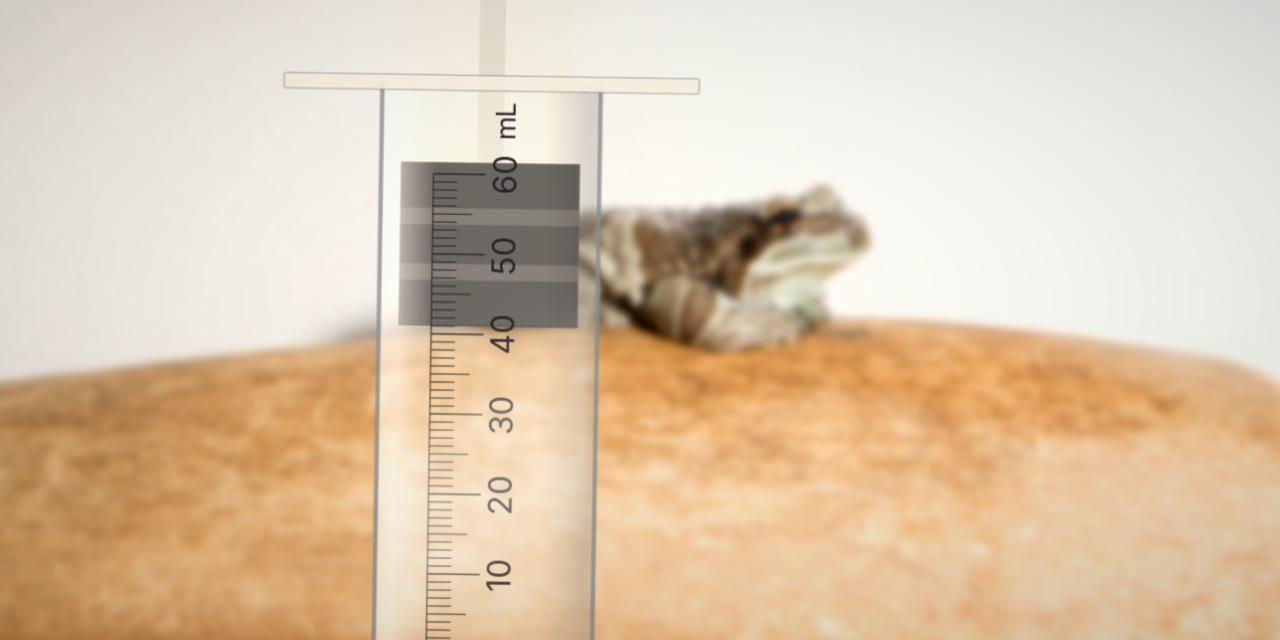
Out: 41 (mL)
